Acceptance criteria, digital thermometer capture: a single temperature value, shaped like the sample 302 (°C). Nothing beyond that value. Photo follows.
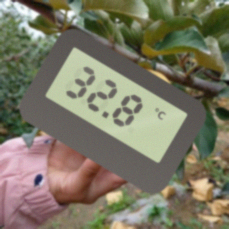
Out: 32.8 (°C)
